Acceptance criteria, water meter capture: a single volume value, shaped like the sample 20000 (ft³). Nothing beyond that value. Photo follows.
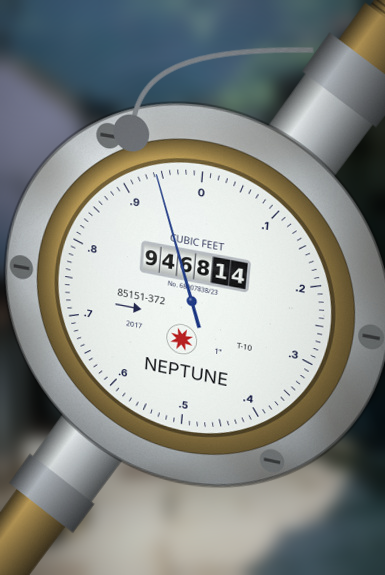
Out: 946813.94 (ft³)
